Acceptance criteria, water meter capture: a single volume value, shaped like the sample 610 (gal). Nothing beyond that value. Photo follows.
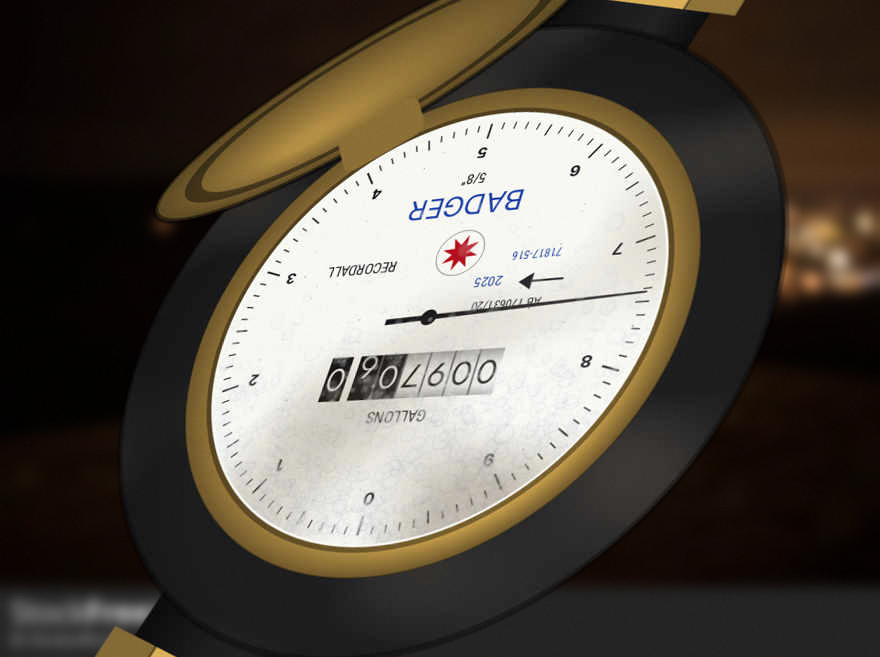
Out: 97057.4 (gal)
